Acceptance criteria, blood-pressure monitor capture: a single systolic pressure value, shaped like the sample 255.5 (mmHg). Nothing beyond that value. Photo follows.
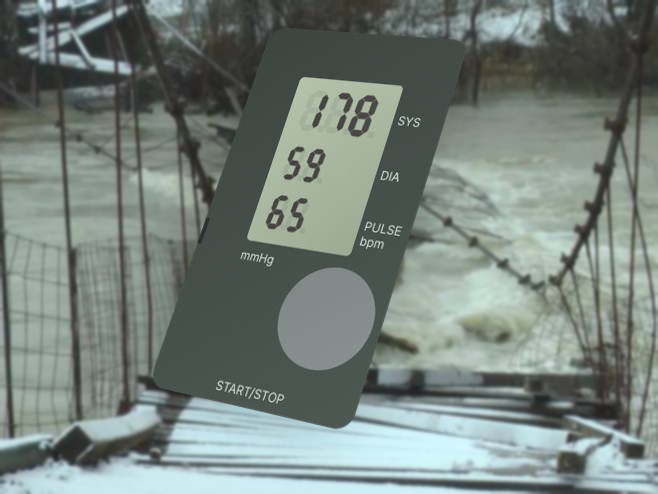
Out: 178 (mmHg)
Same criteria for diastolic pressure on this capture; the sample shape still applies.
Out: 59 (mmHg)
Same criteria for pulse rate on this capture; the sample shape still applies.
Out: 65 (bpm)
